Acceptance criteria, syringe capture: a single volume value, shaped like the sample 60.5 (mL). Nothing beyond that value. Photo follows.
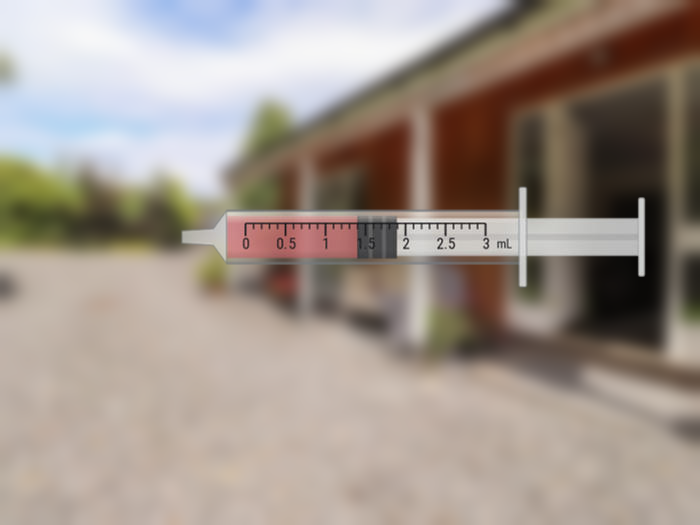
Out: 1.4 (mL)
